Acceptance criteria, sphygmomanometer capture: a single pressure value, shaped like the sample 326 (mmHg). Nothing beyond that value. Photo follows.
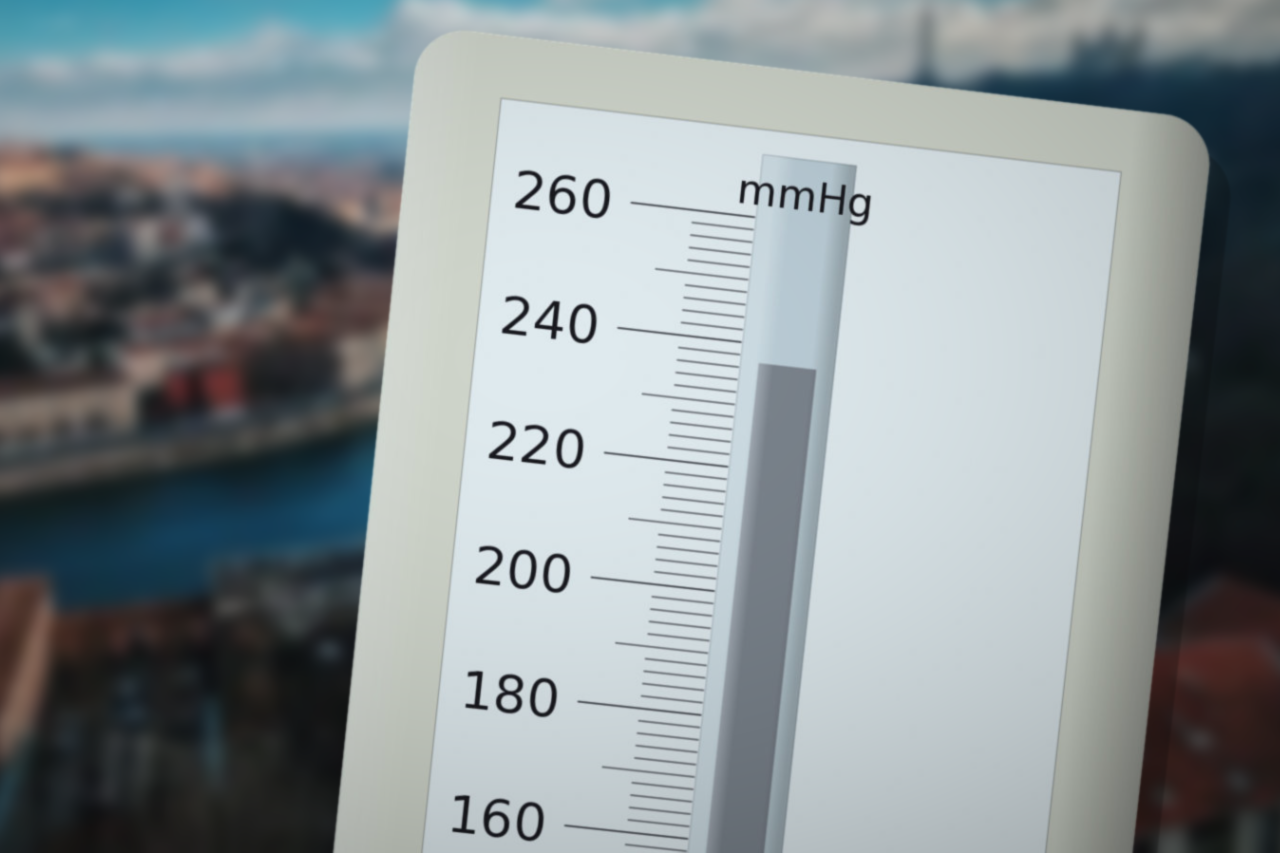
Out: 237 (mmHg)
